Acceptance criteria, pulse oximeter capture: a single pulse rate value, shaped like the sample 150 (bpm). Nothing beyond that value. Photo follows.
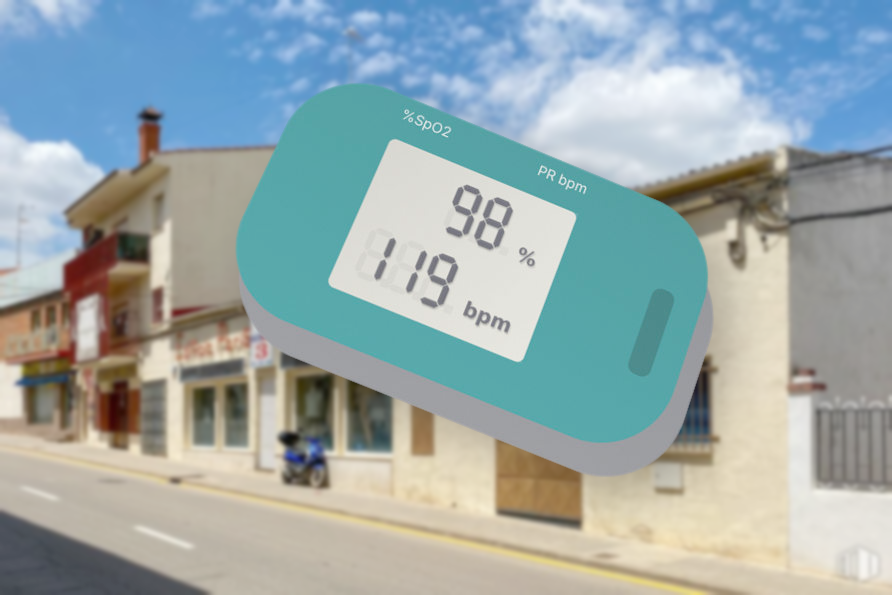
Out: 119 (bpm)
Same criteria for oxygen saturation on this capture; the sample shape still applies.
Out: 98 (%)
